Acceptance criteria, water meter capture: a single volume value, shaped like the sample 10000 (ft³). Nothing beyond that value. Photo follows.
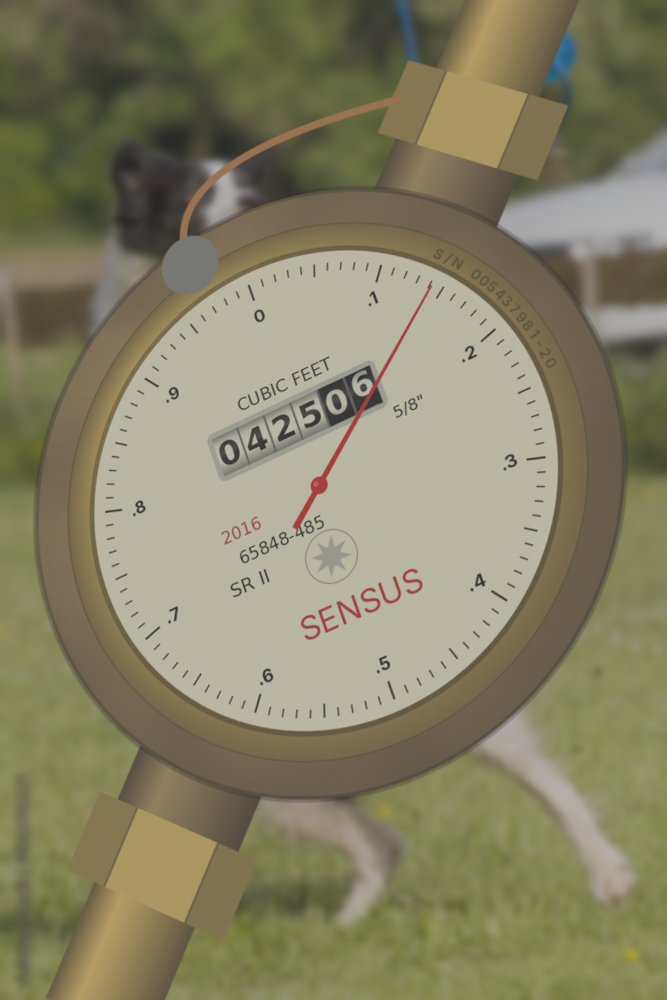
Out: 42506.14 (ft³)
